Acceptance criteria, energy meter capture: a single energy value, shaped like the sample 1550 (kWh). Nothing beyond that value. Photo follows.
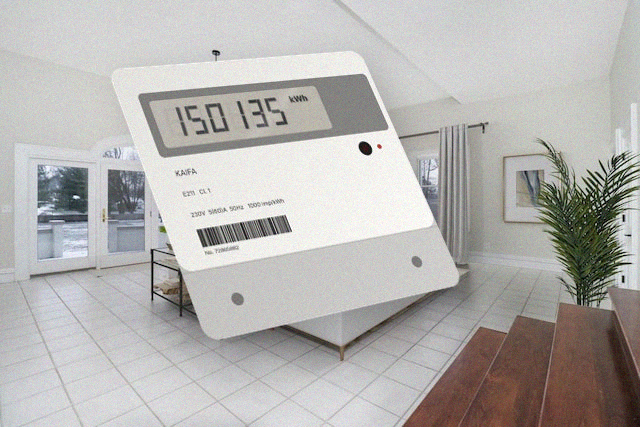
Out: 150135 (kWh)
